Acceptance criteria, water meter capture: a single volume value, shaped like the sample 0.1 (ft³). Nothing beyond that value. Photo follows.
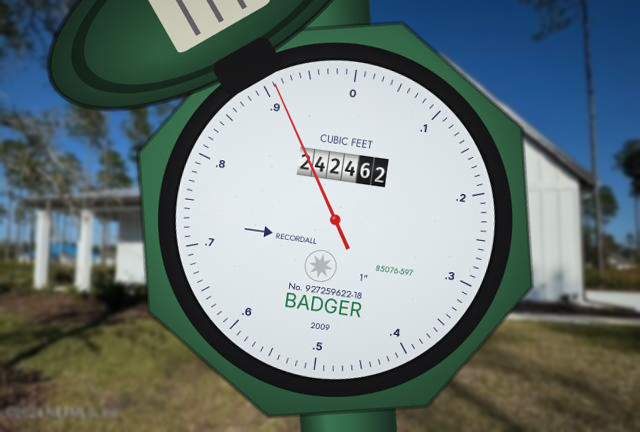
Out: 242461.91 (ft³)
